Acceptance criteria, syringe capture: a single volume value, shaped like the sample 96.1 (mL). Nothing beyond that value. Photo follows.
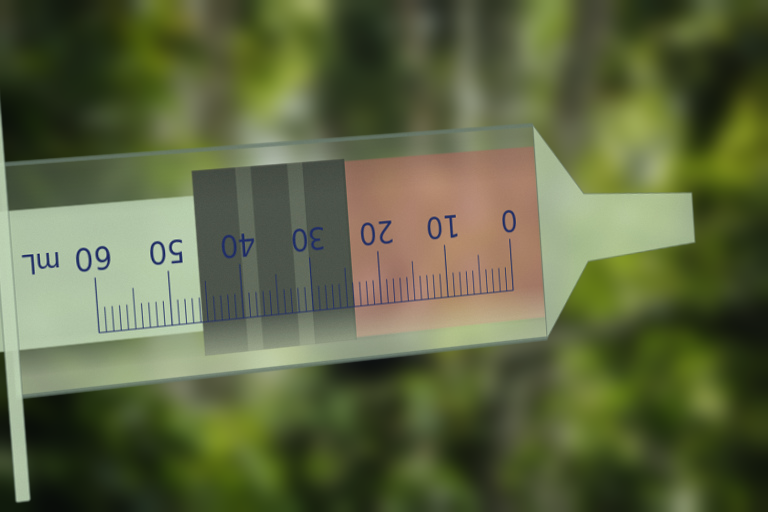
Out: 24 (mL)
